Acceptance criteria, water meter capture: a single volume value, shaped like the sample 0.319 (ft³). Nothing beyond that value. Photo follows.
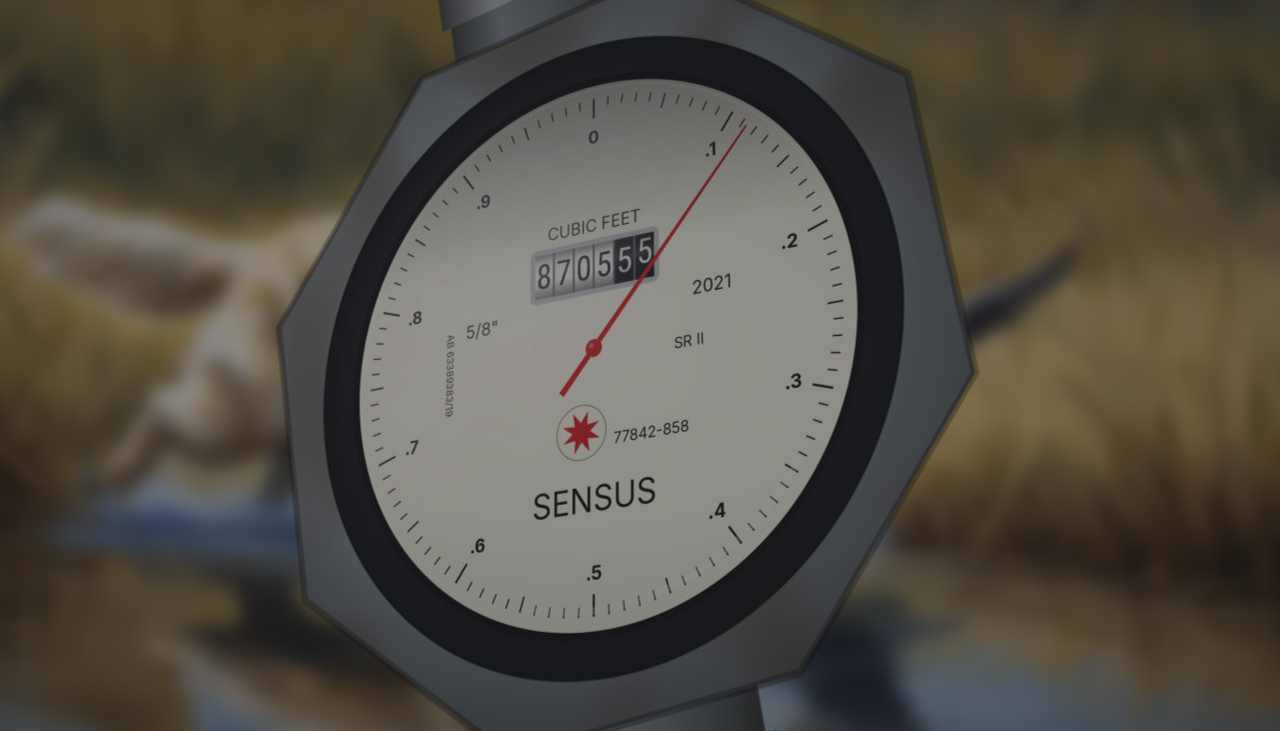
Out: 870555.11 (ft³)
